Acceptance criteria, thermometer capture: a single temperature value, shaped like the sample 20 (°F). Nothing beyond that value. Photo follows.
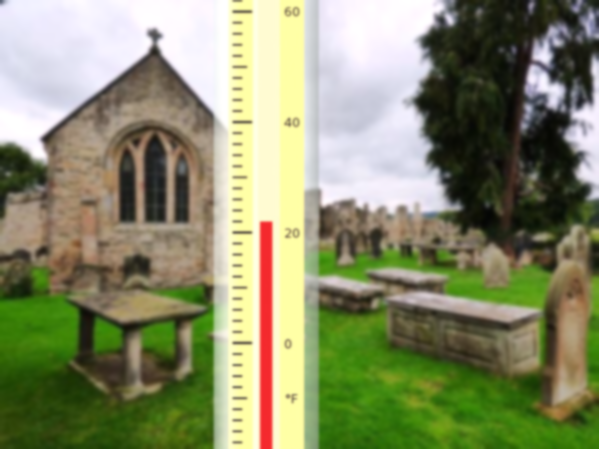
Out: 22 (°F)
